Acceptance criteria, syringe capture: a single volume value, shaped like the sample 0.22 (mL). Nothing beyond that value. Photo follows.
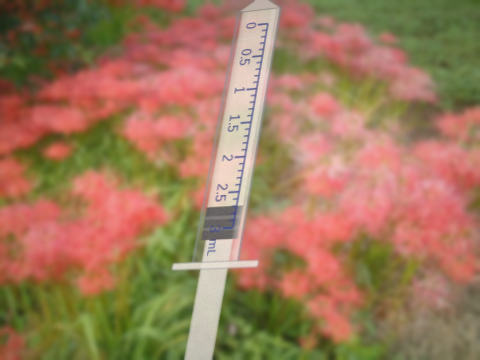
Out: 2.7 (mL)
